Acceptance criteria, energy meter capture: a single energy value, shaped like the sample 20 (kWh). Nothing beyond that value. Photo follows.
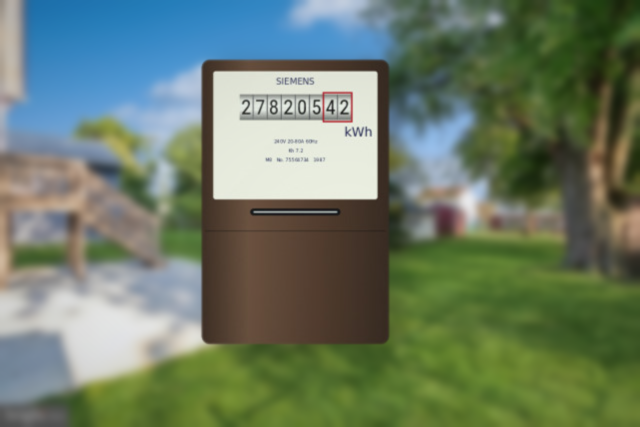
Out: 278205.42 (kWh)
